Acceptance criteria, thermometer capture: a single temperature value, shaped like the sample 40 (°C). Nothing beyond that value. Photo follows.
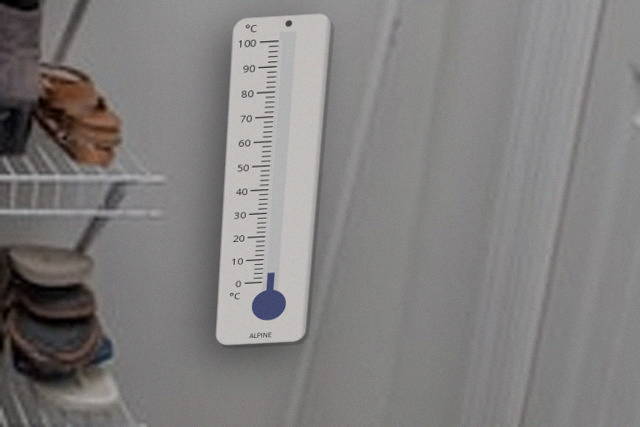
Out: 4 (°C)
